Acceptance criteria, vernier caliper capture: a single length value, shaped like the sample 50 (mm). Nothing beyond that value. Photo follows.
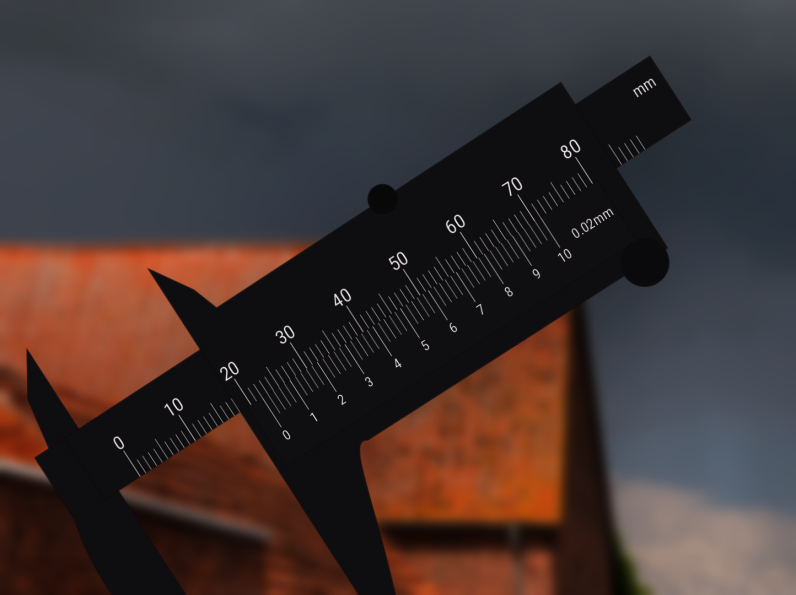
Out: 22.0 (mm)
